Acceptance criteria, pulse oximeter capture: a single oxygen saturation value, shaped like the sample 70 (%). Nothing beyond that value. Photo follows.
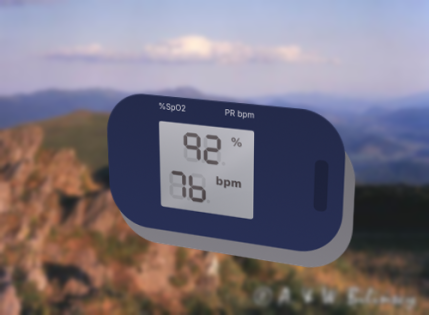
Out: 92 (%)
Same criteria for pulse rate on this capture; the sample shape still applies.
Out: 76 (bpm)
